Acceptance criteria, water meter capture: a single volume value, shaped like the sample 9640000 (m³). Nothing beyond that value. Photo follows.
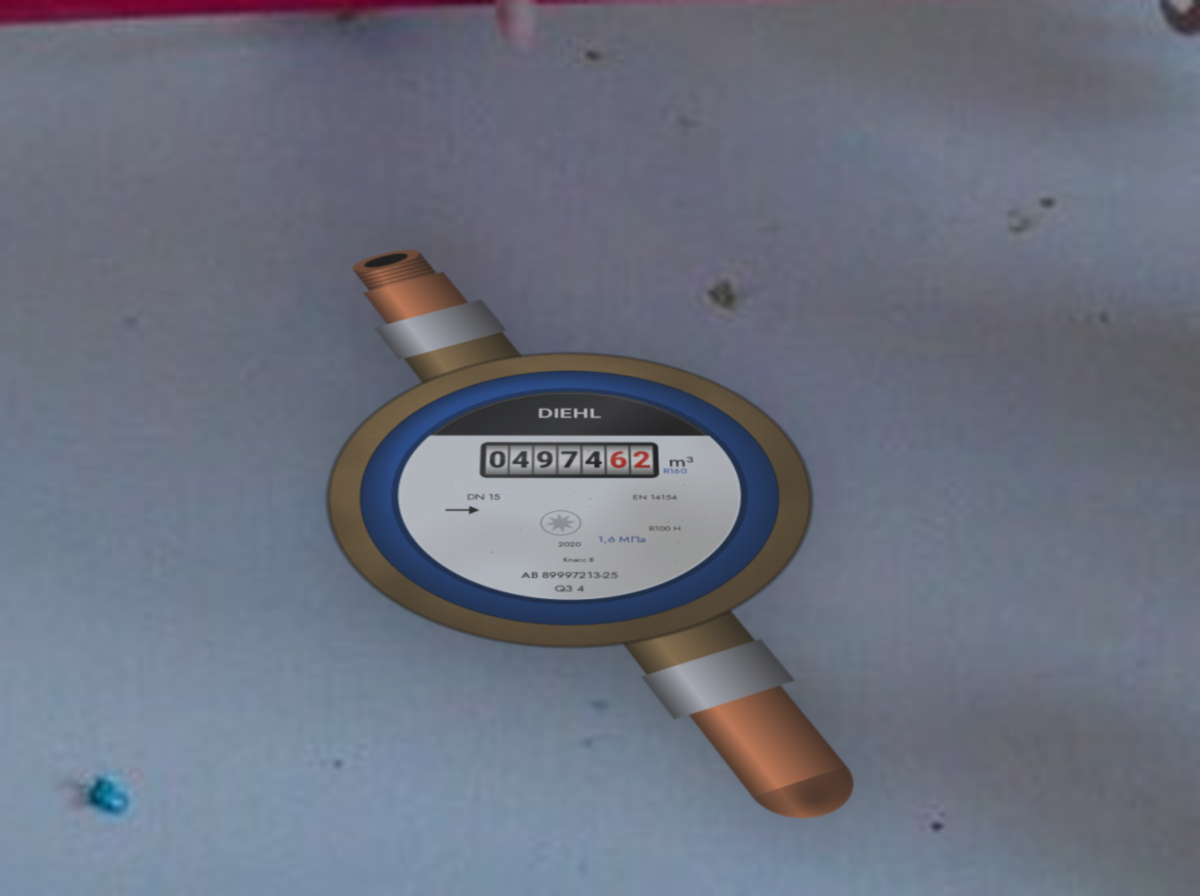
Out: 4974.62 (m³)
